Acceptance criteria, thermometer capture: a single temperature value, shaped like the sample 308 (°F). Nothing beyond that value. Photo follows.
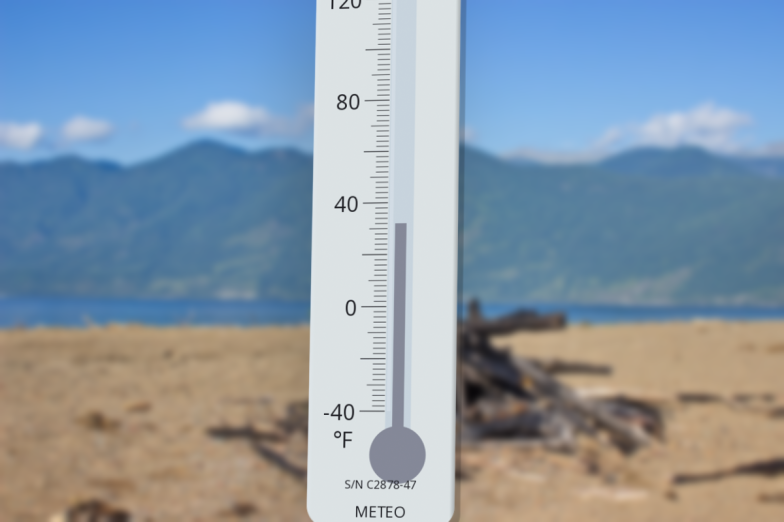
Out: 32 (°F)
